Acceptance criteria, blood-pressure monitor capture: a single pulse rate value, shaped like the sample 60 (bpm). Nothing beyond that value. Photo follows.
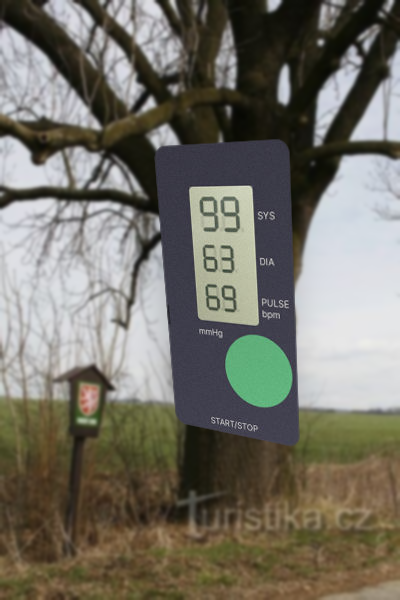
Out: 69 (bpm)
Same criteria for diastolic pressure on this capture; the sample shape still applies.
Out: 63 (mmHg)
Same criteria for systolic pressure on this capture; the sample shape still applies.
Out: 99 (mmHg)
